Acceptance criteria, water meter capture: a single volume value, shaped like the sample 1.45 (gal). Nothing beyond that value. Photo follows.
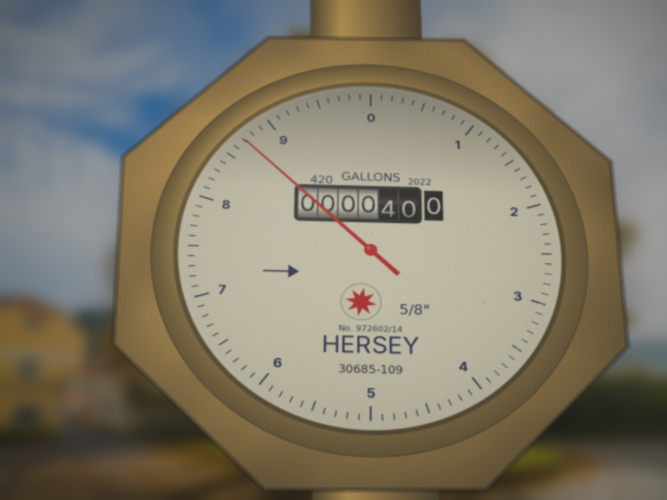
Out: 398.7 (gal)
